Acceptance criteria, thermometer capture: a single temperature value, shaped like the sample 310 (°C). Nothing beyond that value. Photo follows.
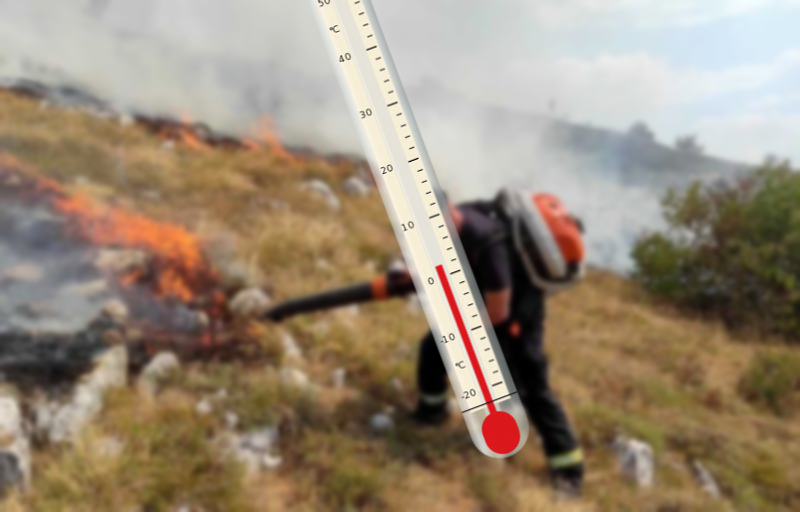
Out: 2 (°C)
